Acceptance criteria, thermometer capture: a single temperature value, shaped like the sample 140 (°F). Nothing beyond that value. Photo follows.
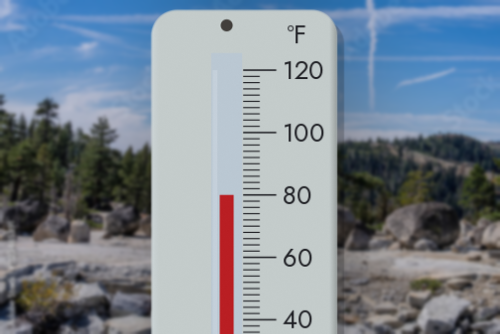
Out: 80 (°F)
